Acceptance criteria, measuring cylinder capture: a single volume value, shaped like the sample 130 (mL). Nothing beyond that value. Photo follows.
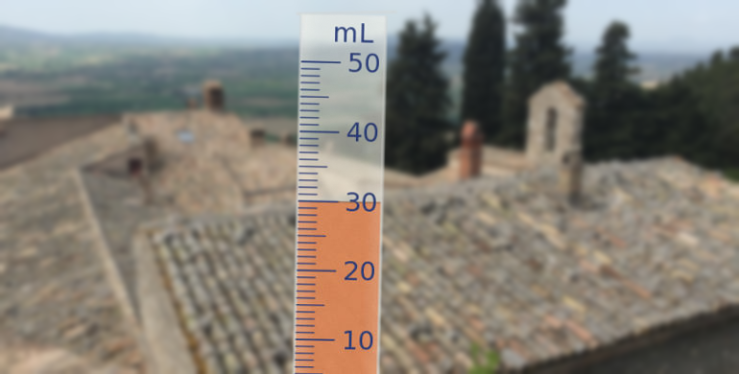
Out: 30 (mL)
